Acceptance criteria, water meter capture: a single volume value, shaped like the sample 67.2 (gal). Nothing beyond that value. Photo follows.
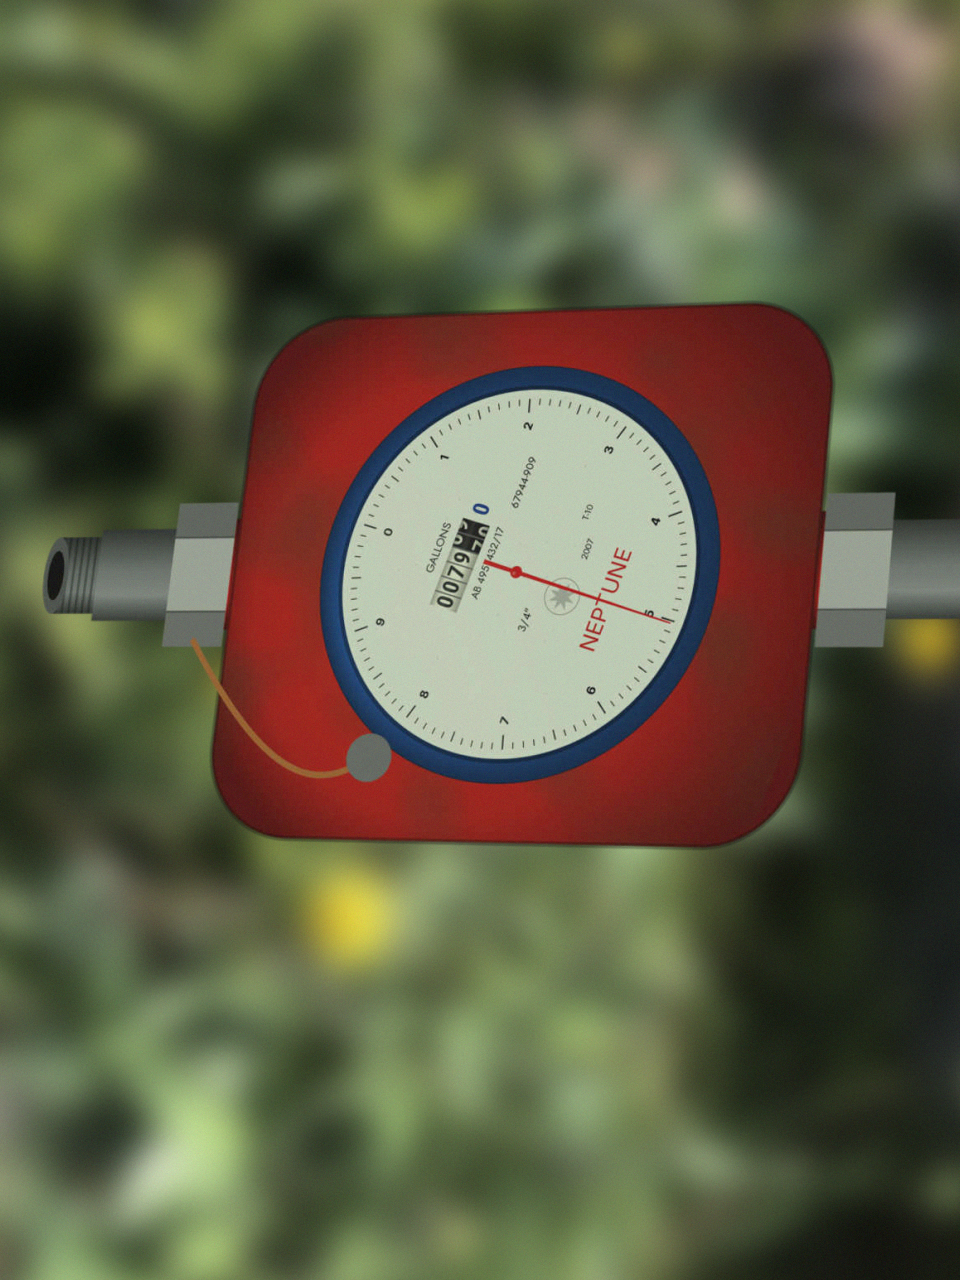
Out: 79695.0 (gal)
